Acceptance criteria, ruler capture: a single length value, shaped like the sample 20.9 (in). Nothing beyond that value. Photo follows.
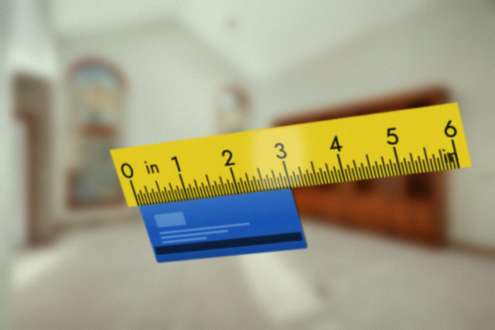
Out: 3 (in)
